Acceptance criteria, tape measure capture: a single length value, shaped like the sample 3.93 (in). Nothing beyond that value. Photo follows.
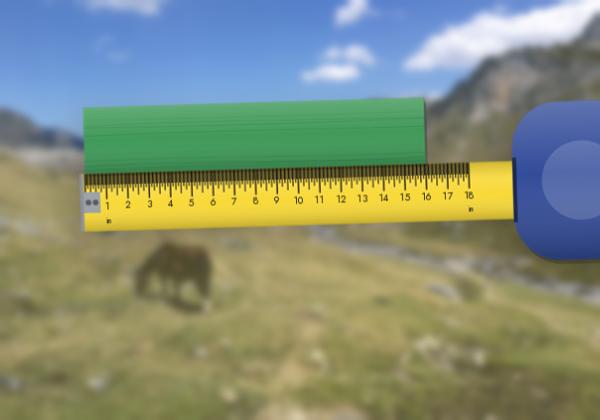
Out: 16 (in)
